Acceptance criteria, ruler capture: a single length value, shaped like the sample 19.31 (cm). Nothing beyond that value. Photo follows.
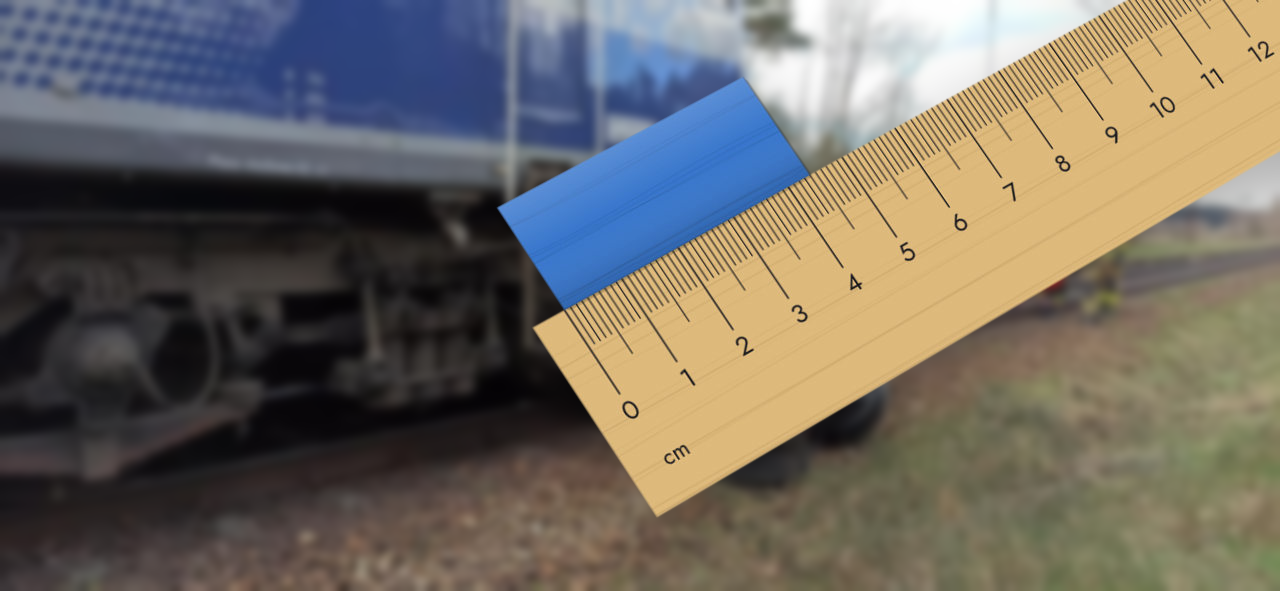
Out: 4.4 (cm)
